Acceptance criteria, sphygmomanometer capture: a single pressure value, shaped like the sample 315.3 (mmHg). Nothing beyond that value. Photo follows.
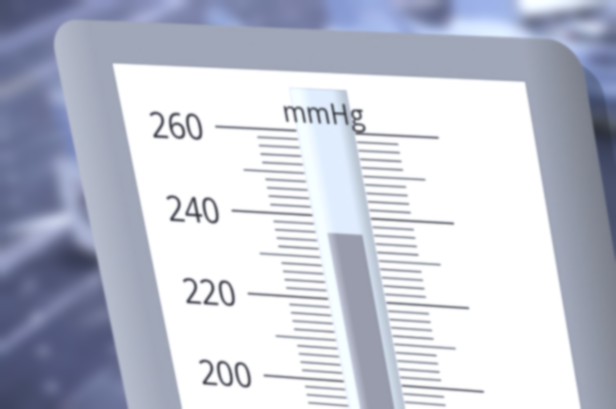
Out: 236 (mmHg)
